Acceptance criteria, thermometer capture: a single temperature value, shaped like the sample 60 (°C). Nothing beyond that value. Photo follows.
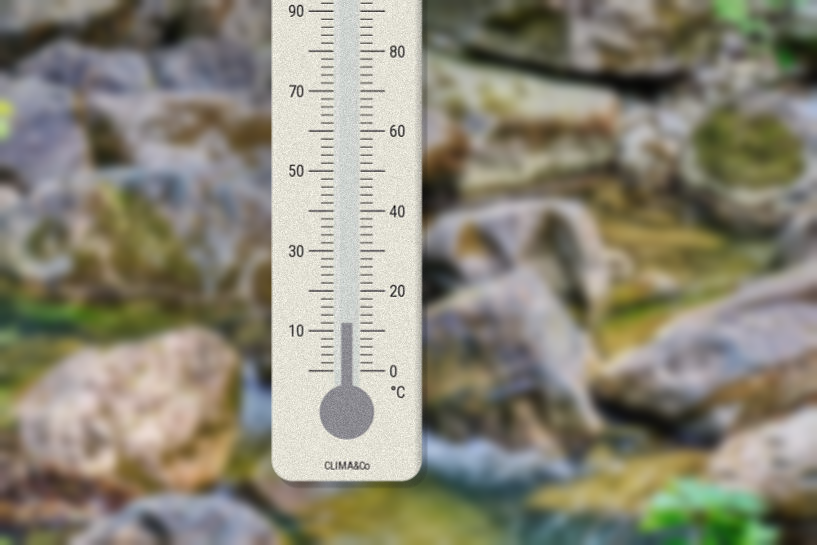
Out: 12 (°C)
